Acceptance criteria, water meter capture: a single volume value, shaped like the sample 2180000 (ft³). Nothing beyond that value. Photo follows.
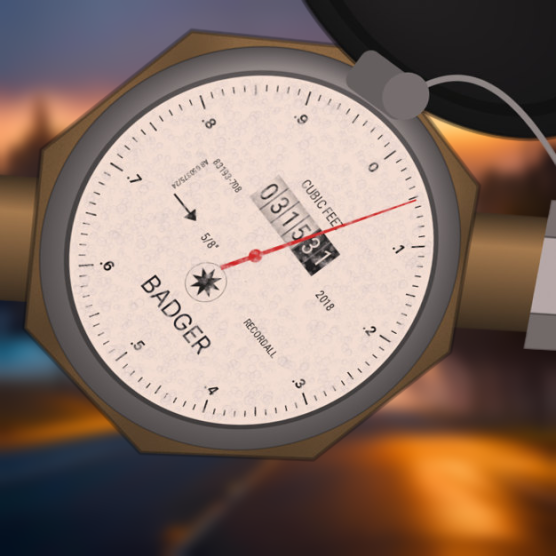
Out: 31531.05 (ft³)
